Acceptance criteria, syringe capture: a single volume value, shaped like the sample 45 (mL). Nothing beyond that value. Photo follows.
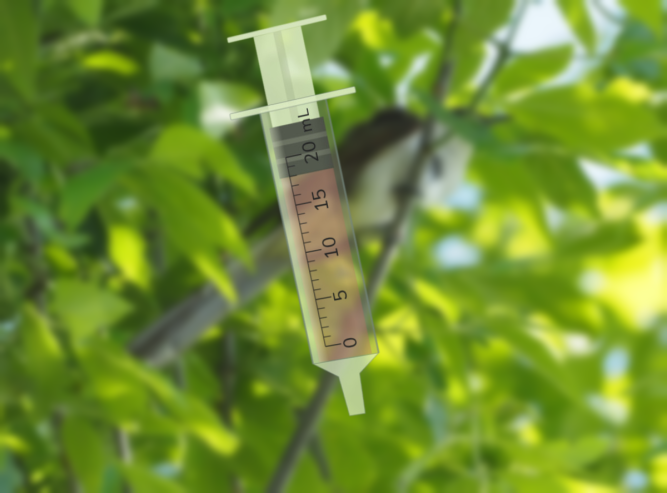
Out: 18 (mL)
